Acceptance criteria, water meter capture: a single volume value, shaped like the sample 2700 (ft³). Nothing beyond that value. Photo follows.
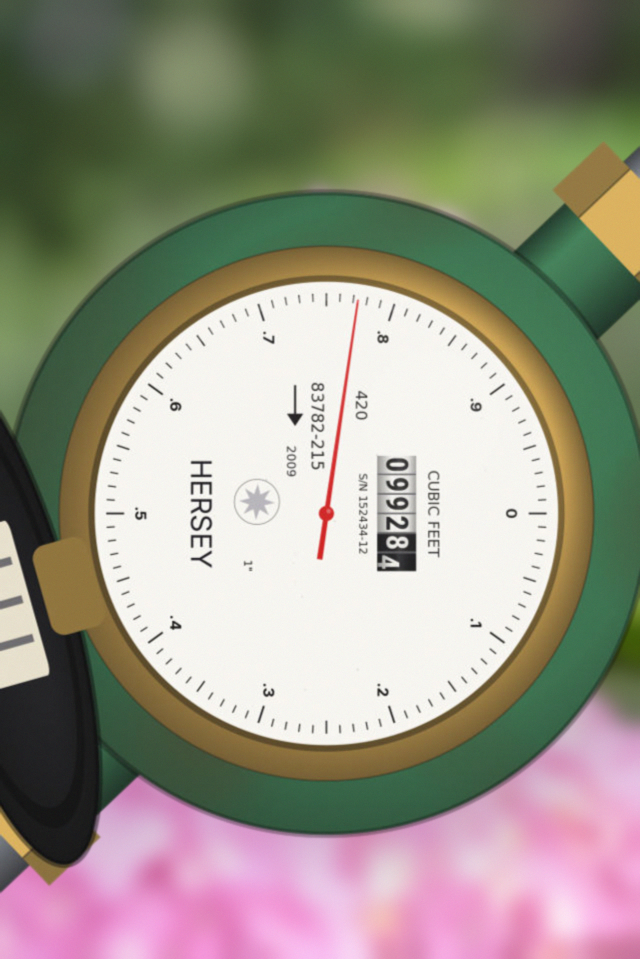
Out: 99283.77 (ft³)
